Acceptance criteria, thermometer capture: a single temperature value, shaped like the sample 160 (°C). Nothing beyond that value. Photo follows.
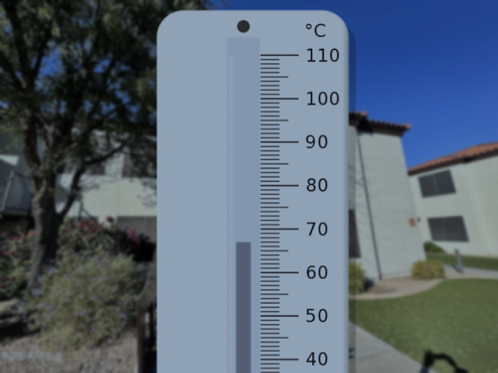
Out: 67 (°C)
